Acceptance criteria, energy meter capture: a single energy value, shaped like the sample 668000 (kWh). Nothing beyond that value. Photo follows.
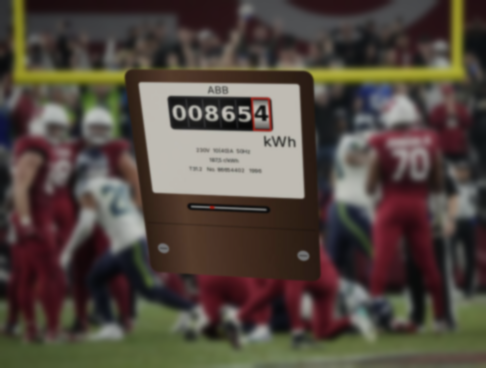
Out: 865.4 (kWh)
